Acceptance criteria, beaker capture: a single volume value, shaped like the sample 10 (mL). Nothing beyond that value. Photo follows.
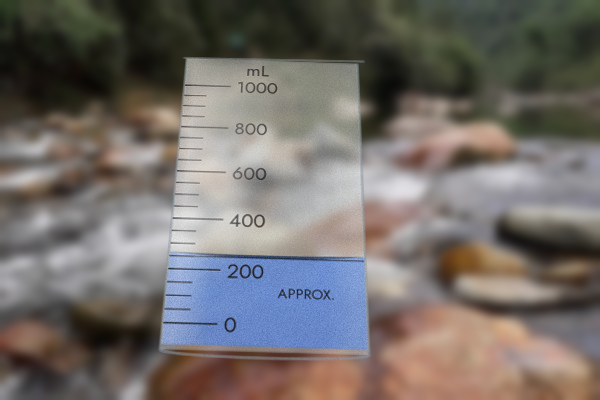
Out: 250 (mL)
